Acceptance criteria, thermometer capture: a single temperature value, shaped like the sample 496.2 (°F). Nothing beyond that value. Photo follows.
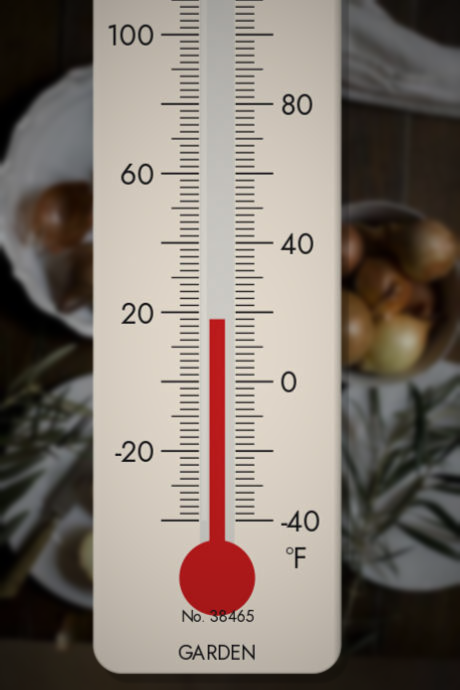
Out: 18 (°F)
